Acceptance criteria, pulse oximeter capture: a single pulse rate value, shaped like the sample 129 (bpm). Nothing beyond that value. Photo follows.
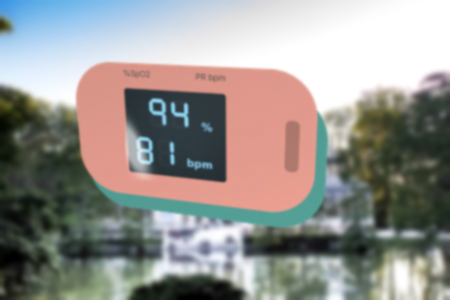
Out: 81 (bpm)
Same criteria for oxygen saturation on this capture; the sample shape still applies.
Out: 94 (%)
